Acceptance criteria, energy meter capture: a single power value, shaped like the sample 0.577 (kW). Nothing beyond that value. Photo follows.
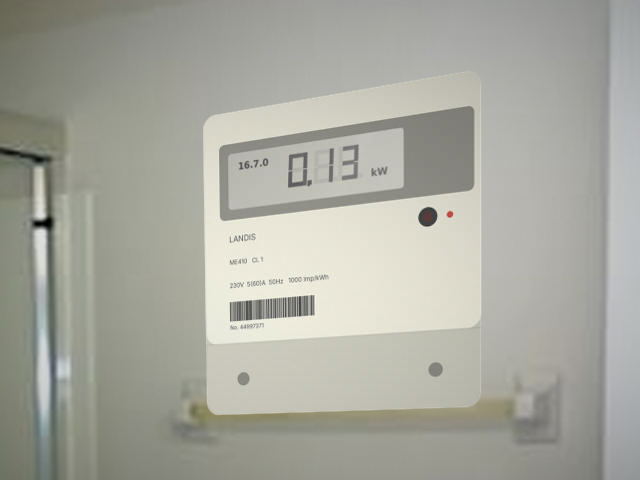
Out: 0.13 (kW)
